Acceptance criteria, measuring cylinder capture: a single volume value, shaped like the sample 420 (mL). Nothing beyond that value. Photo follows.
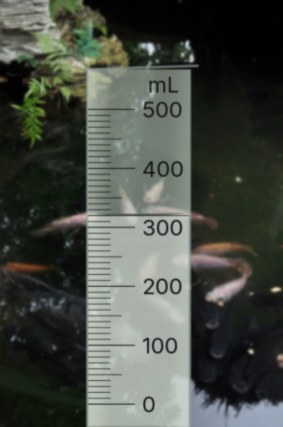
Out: 320 (mL)
